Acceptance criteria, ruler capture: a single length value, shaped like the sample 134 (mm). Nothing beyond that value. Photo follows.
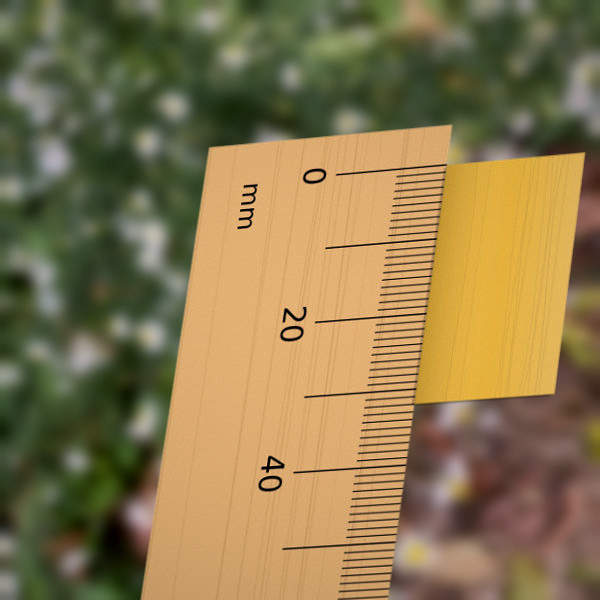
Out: 32 (mm)
